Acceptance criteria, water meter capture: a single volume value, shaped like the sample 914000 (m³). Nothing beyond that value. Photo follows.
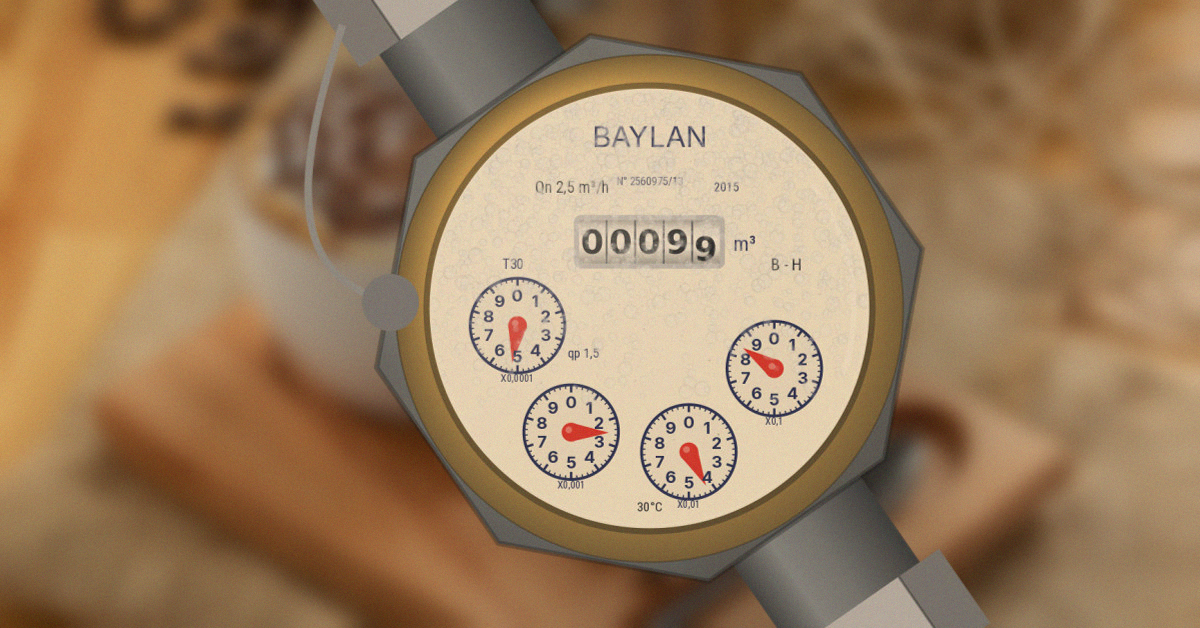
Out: 98.8425 (m³)
